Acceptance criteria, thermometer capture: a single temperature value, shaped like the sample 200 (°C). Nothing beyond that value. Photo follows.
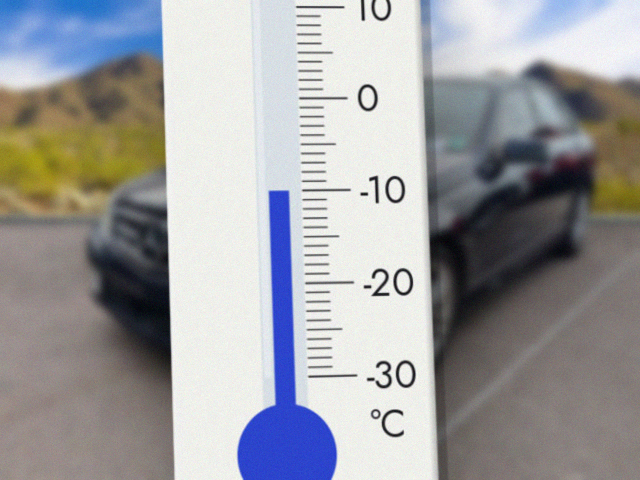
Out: -10 (°C)
